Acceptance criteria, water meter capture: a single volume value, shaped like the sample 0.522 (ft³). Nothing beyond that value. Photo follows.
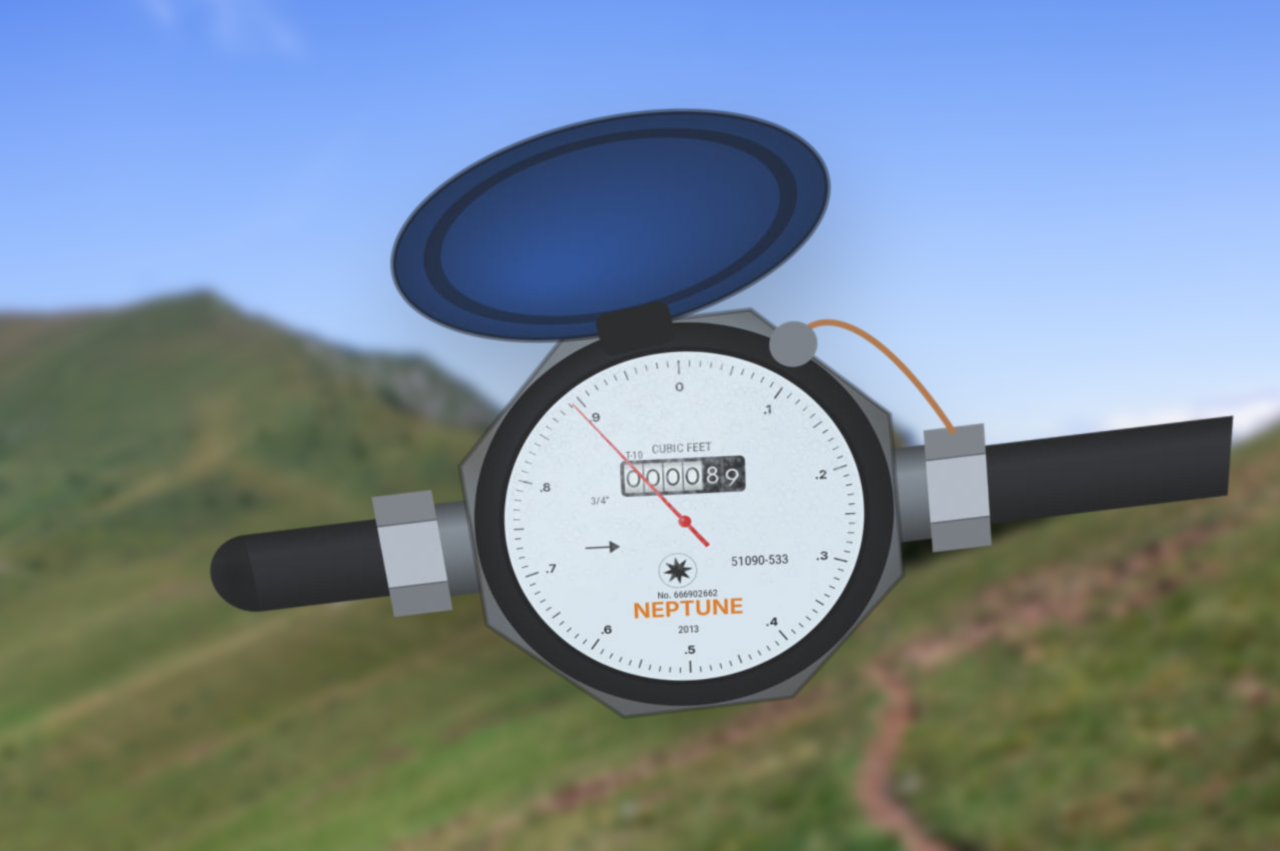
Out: 88.89 (ft³)
